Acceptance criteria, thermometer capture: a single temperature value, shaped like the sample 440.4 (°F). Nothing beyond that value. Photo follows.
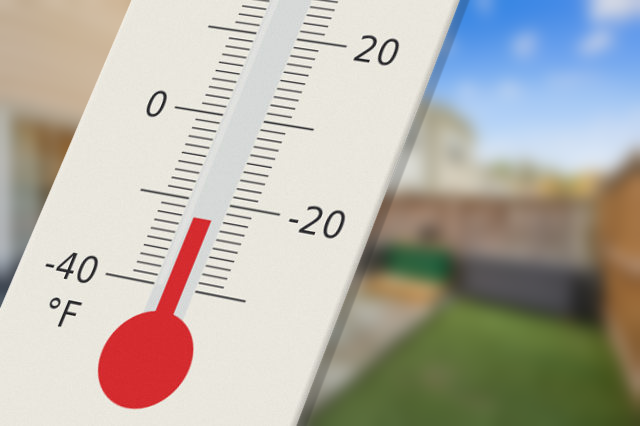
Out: -24 (°F)
